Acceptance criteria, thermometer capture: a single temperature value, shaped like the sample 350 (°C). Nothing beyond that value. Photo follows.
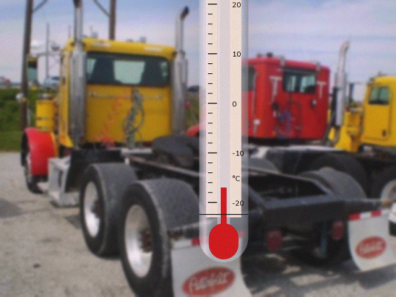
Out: -17 (°C)
